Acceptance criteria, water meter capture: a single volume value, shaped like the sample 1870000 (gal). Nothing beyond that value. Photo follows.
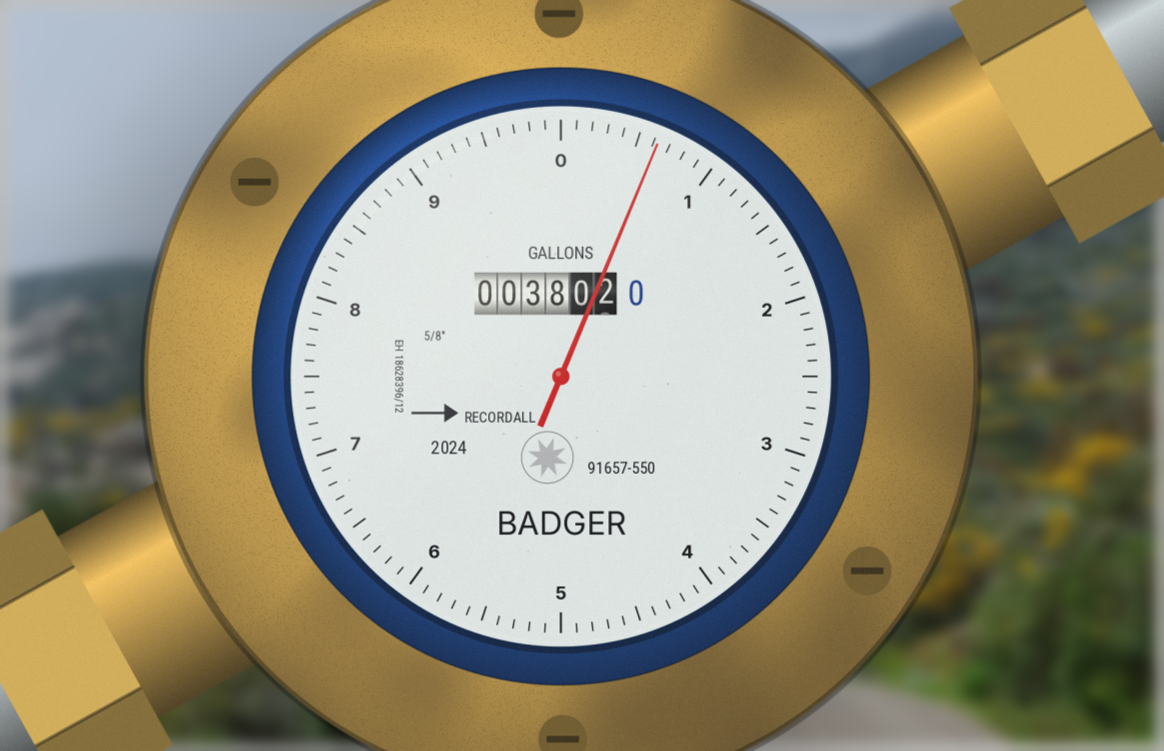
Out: 38020.6 (gal)
